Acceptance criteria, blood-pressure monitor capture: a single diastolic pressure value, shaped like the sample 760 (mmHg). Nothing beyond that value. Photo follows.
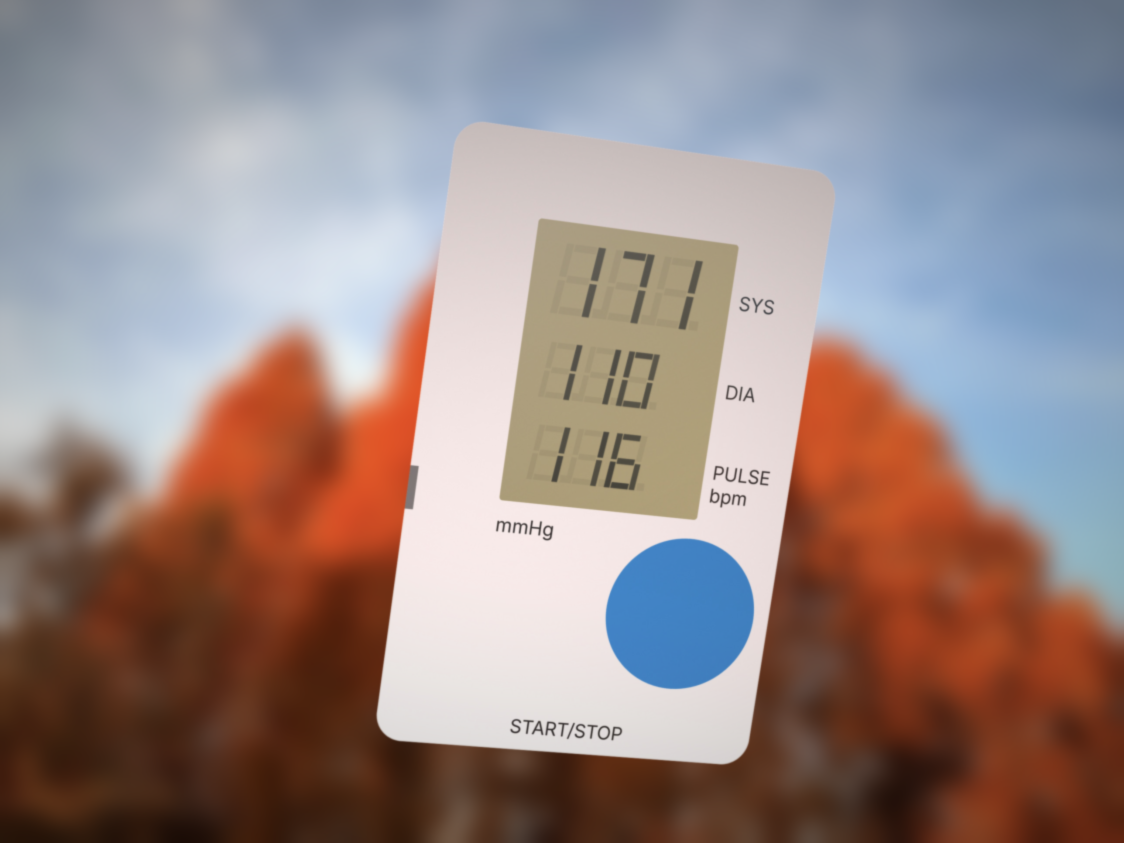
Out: 110 (mmHg)
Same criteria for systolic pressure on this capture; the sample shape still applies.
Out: 171 (mmHg)
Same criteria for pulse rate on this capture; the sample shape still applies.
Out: 116 (bpm)
